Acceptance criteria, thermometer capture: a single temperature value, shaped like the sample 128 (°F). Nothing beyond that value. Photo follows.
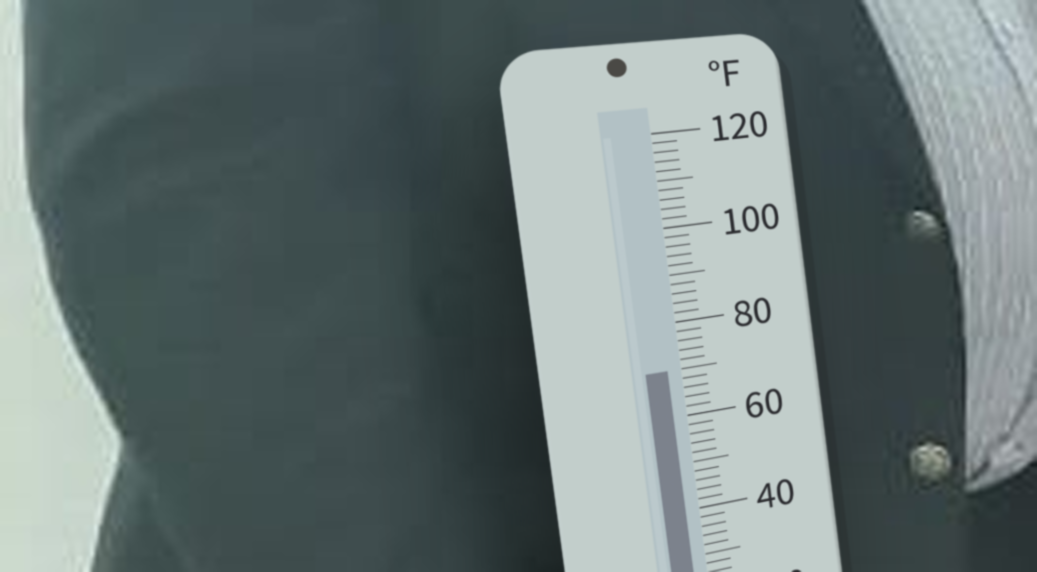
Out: 70 (°F)
